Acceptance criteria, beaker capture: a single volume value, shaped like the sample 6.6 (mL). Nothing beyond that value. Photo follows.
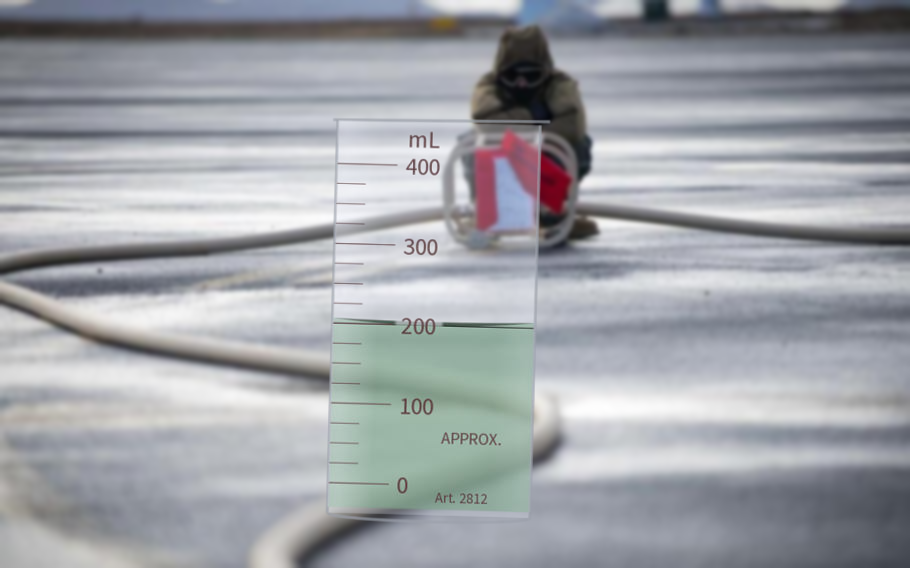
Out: 200 (mL)
